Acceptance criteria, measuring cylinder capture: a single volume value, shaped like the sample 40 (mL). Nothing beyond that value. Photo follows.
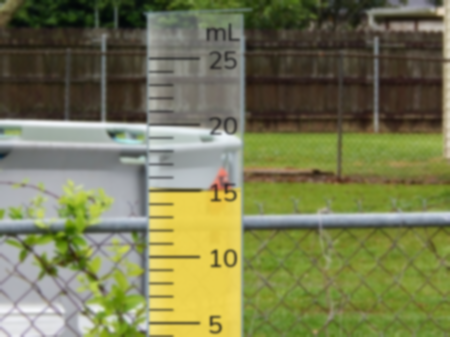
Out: 15 (mL)
